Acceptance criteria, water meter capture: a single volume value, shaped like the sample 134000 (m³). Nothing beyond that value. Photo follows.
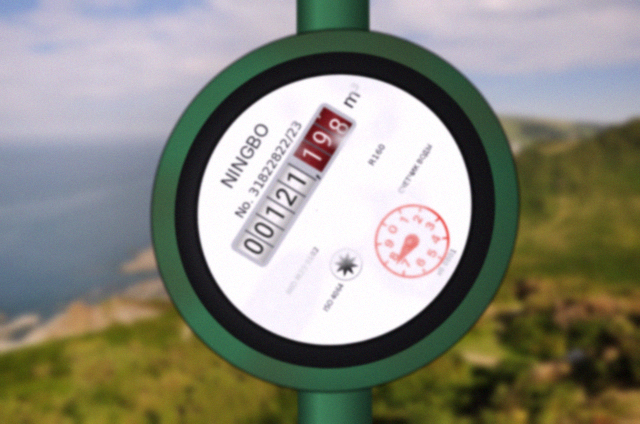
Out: 121.1977 (m³)
